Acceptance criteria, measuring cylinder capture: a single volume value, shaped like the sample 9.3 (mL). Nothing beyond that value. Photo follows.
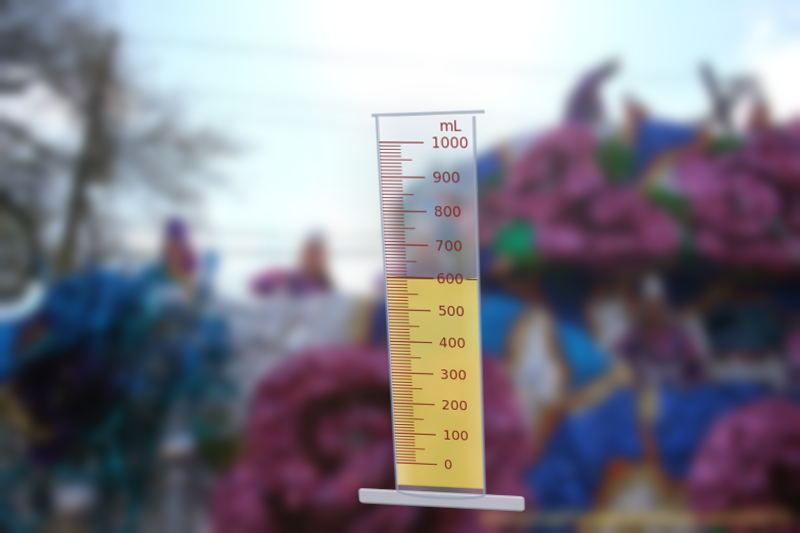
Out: 600 (mL)
